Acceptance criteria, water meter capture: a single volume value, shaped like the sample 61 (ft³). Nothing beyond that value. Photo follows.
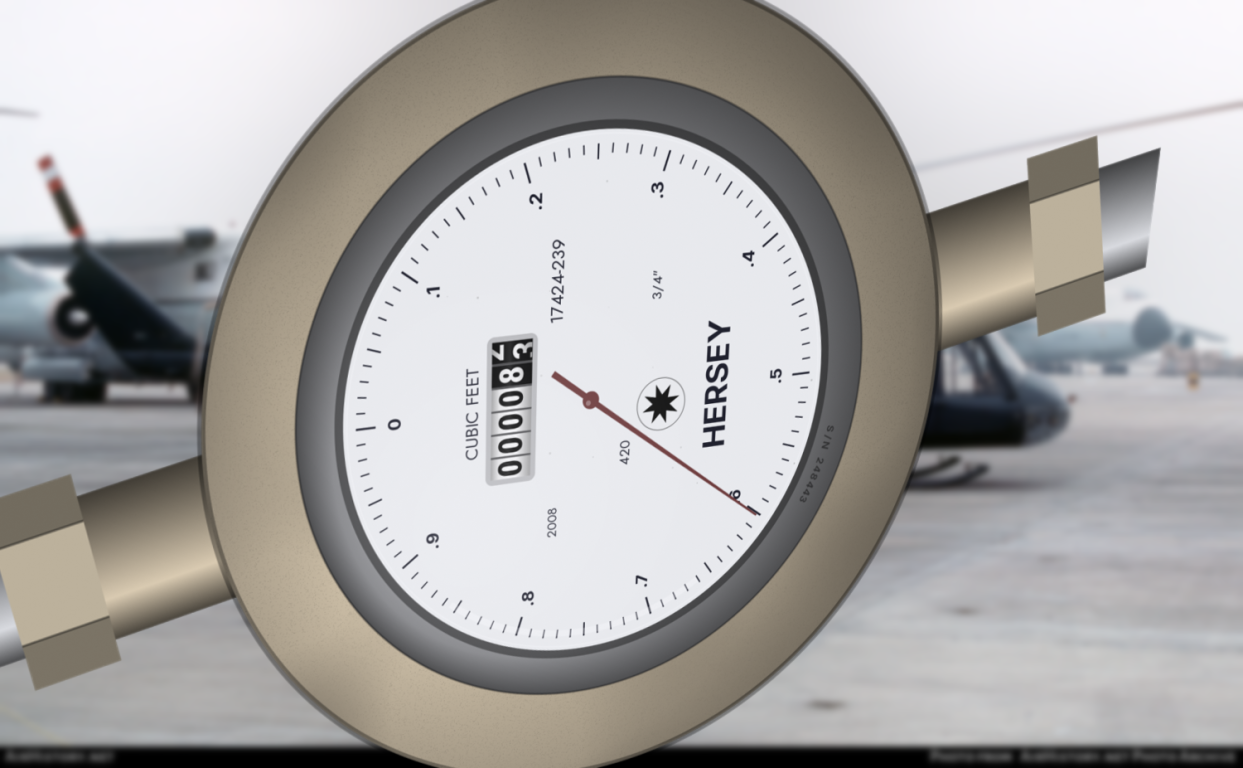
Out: 82.60 (ft³)
